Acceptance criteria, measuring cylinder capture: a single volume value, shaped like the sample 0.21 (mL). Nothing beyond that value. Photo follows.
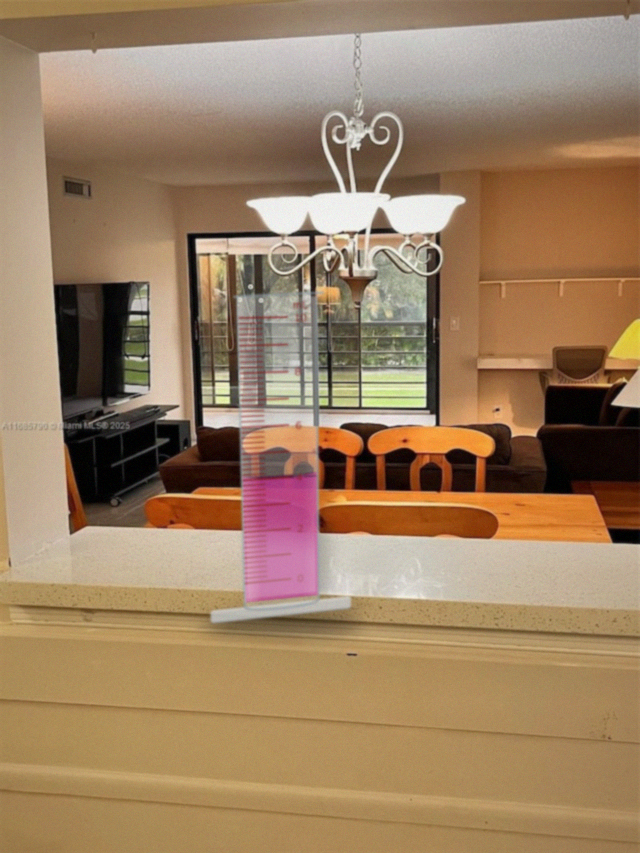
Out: 4 (mL)
